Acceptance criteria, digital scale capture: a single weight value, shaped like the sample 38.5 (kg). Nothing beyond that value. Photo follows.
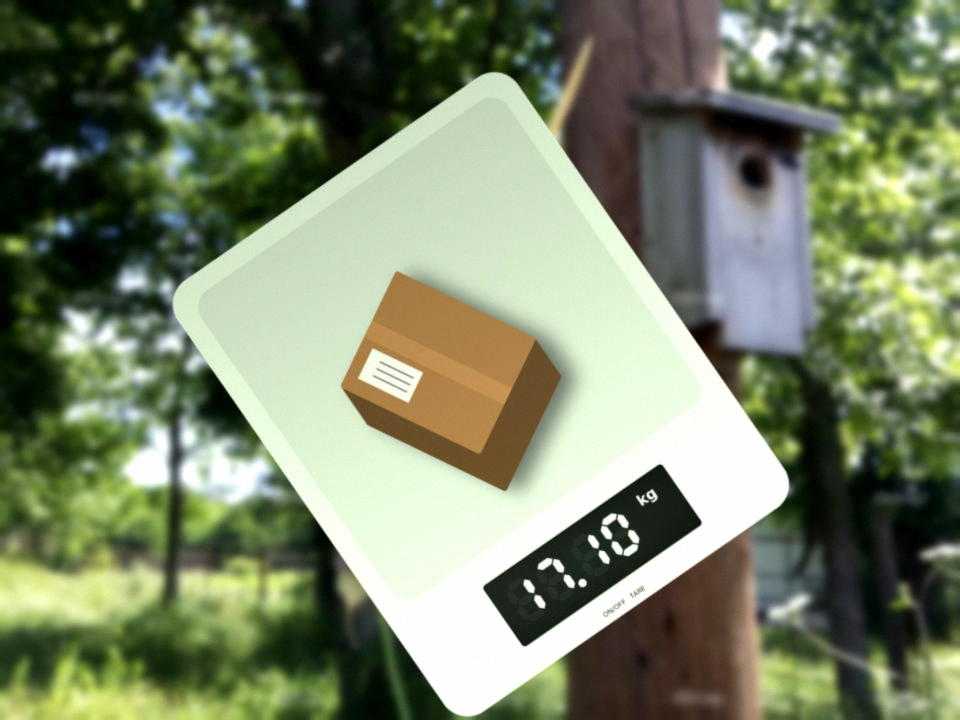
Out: 17.10 (kg)
